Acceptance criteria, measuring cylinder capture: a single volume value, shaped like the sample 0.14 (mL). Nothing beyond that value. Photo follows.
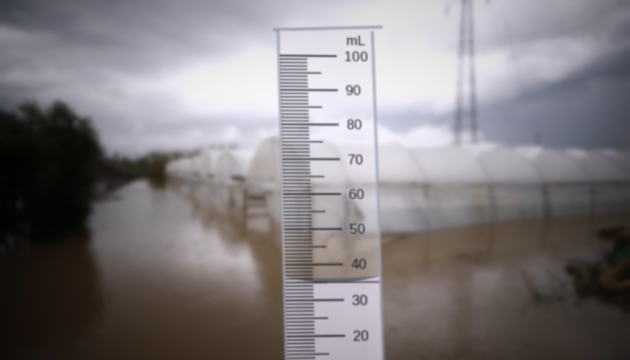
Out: 35 (mL)
